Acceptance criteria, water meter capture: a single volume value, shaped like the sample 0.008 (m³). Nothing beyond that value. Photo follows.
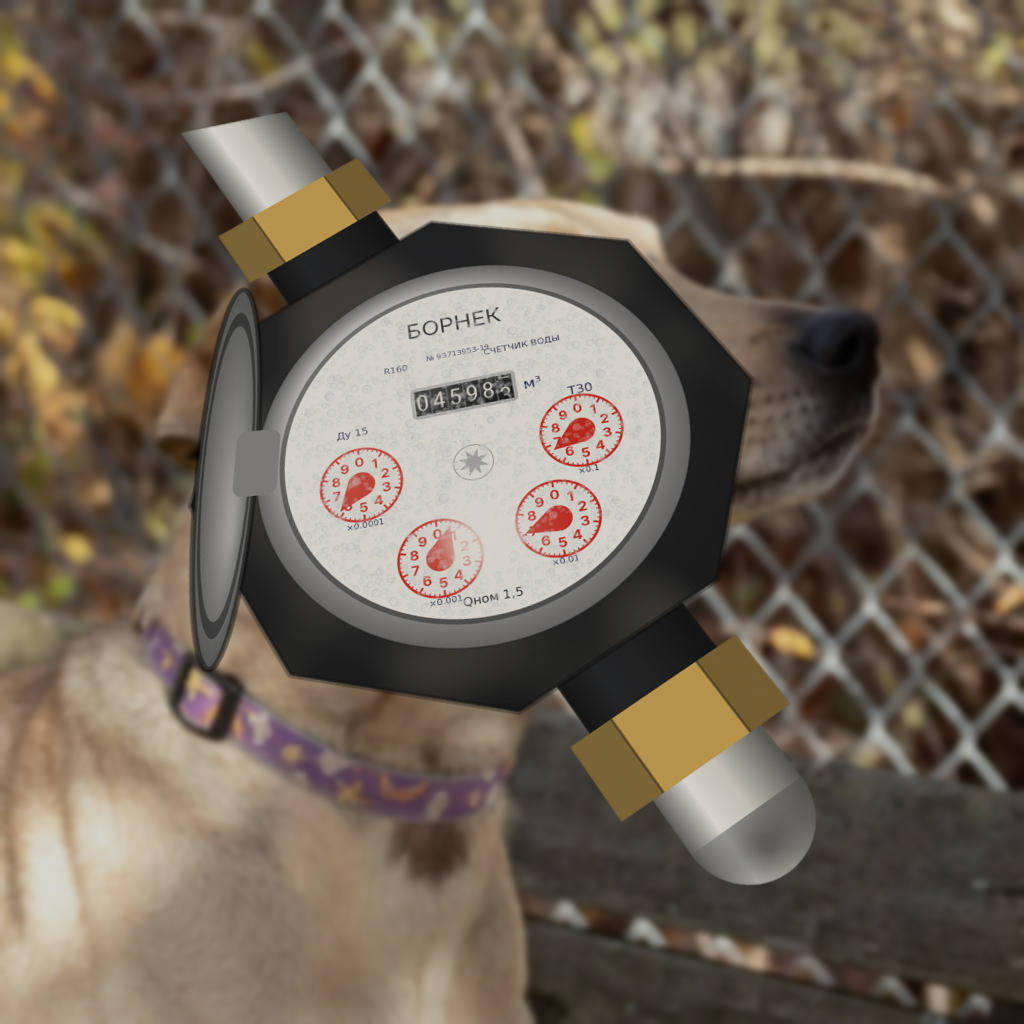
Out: 45982.6706 (m³)
